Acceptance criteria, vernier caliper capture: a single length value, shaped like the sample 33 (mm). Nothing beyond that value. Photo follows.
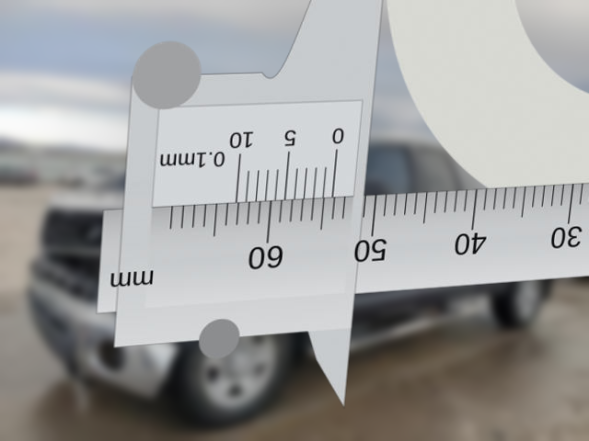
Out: 54.2 (mm)
